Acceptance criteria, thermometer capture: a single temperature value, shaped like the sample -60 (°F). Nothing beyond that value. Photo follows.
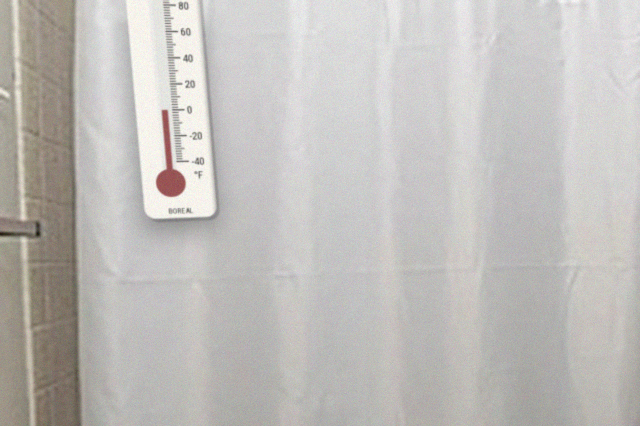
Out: 0 (°F)
